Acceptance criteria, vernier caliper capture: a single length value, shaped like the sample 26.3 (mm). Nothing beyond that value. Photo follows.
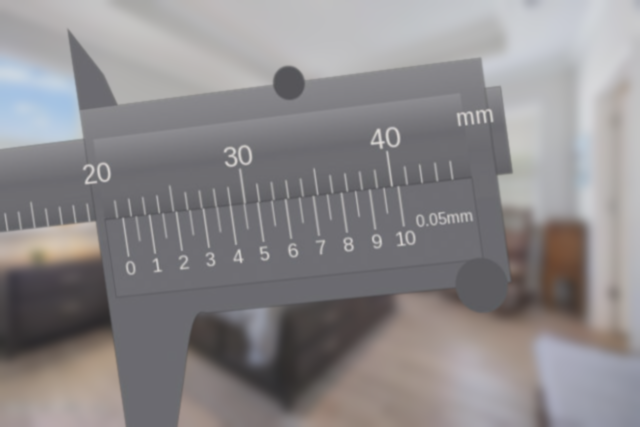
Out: 21.4 (mm)
